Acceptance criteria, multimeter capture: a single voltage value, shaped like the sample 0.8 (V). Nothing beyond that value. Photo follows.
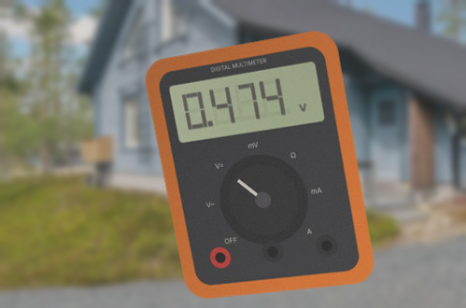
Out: 0.474 (V)
